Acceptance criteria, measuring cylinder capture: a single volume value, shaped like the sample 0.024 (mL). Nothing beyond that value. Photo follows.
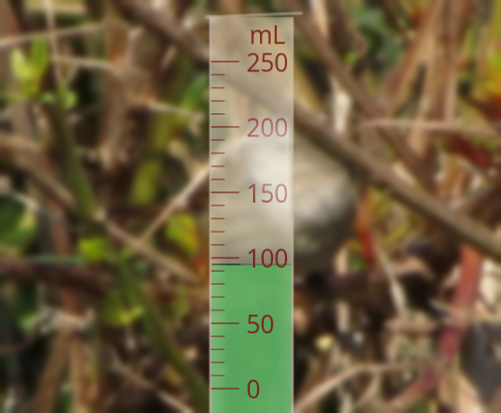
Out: 95 (mL)
